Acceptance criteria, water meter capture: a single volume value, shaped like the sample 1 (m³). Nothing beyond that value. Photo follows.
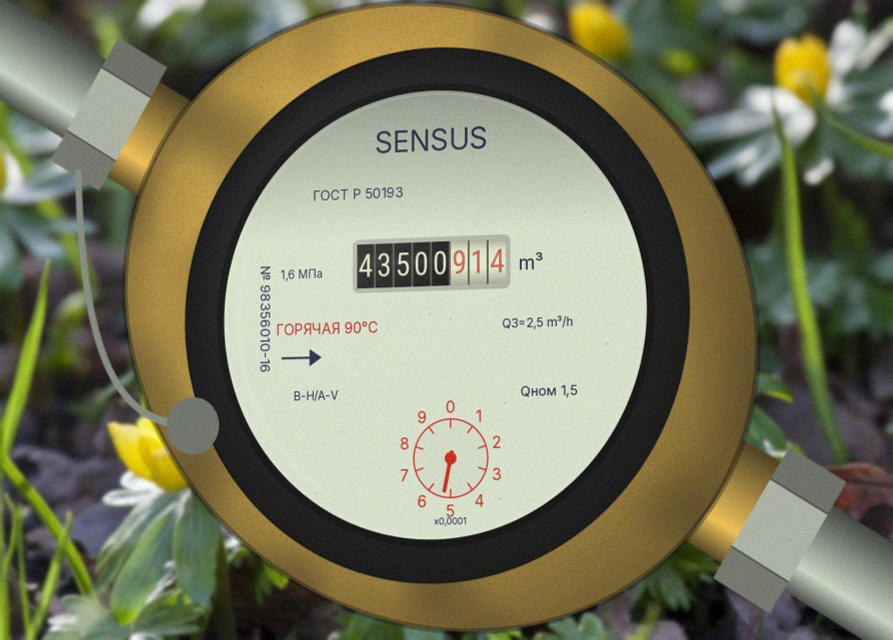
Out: 43500.9145 (m³)
